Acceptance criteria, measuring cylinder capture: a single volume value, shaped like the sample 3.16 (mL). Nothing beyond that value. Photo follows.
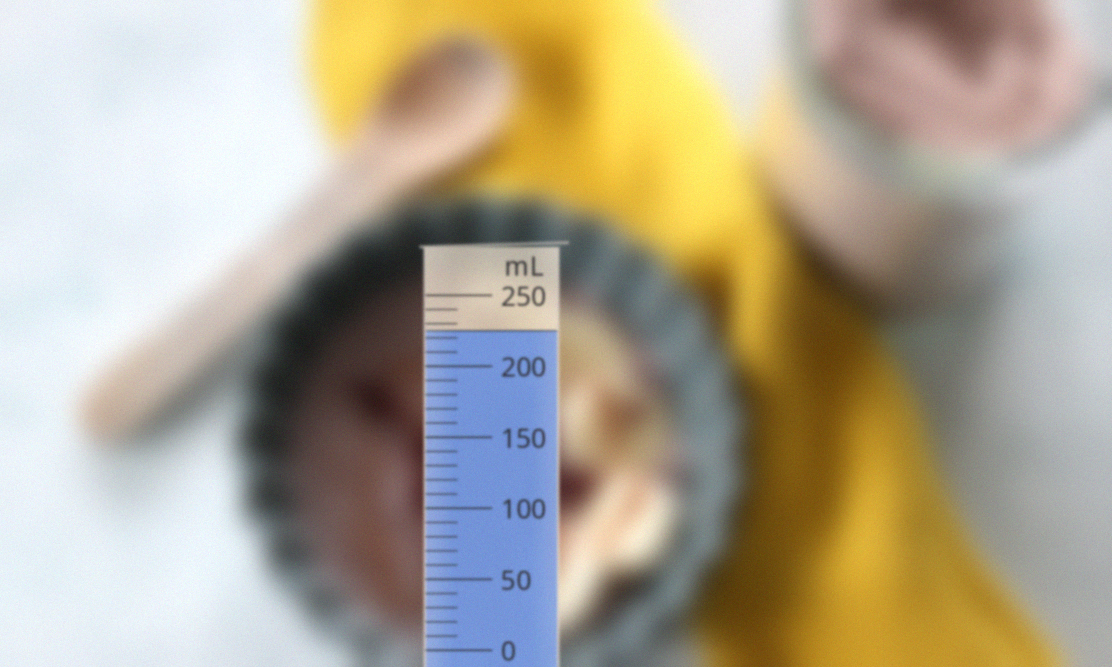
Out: 225 (mL)
